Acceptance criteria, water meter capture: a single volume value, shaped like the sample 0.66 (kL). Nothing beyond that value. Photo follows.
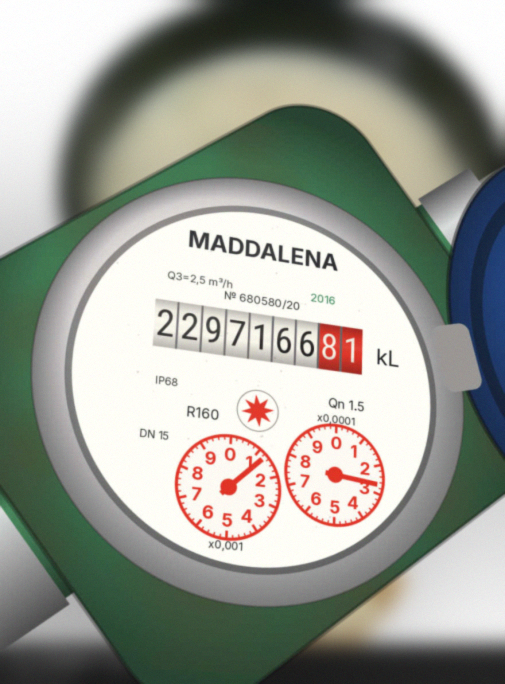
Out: 2297166.8112 (kL)
